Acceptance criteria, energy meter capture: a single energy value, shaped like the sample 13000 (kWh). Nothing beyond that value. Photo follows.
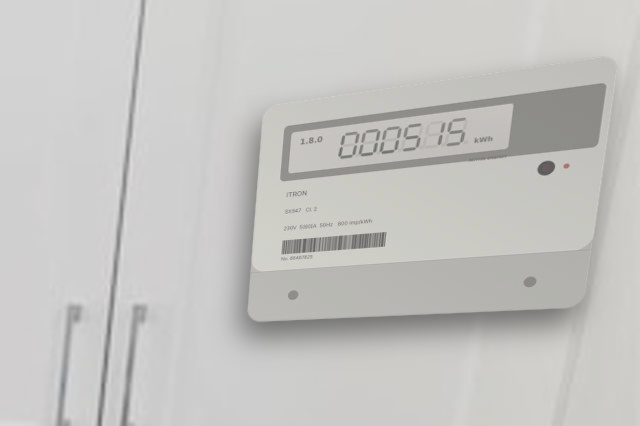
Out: 515 (kWh)
